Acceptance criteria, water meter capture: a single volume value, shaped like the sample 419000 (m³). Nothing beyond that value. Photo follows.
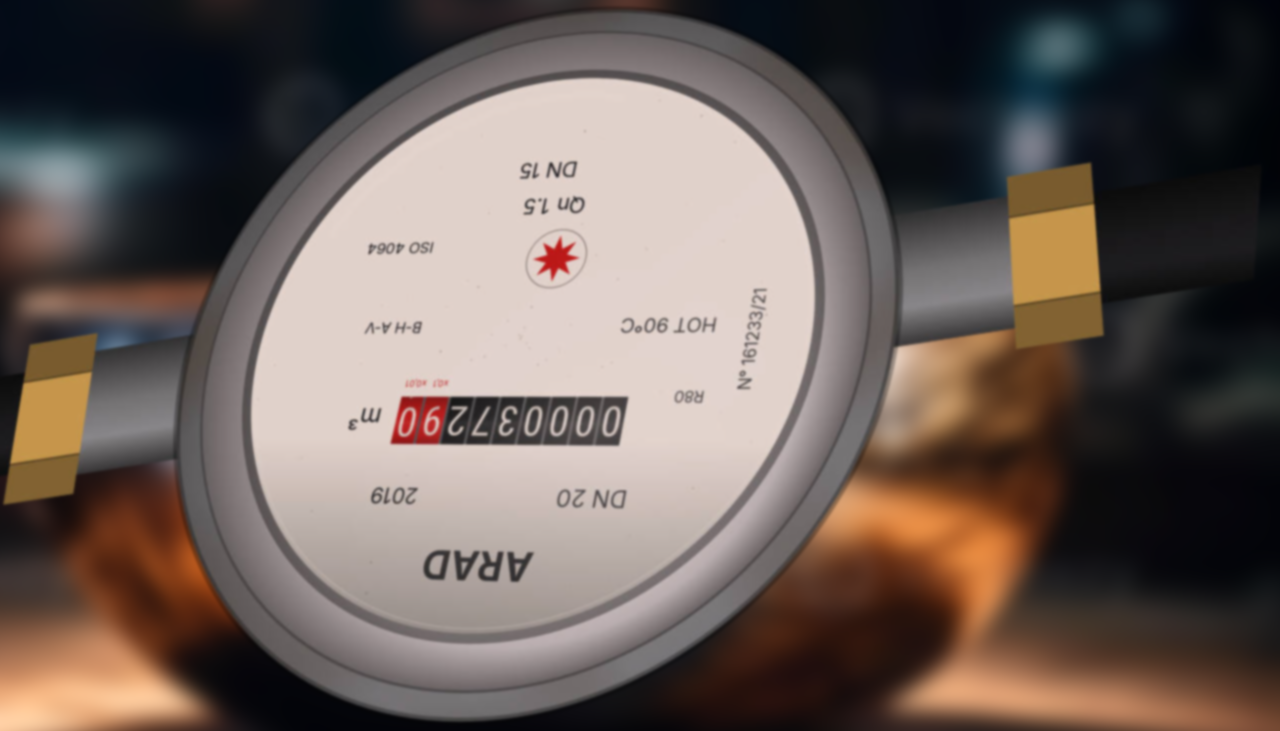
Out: 372.90 (m³)
